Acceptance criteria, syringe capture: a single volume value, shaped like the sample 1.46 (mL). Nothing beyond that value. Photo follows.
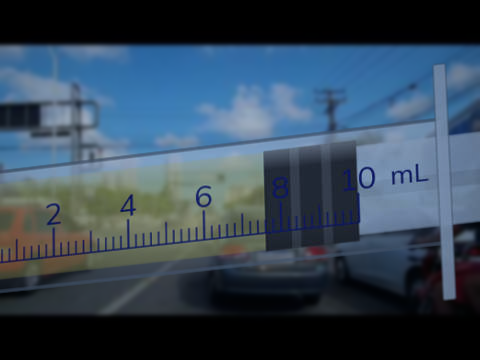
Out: 7.6 (mL)
